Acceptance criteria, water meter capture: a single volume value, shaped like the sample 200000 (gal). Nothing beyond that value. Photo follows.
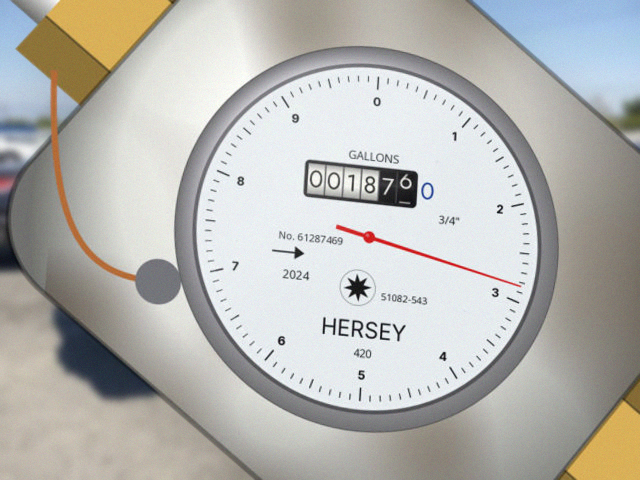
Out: 18762.8 (gal)
